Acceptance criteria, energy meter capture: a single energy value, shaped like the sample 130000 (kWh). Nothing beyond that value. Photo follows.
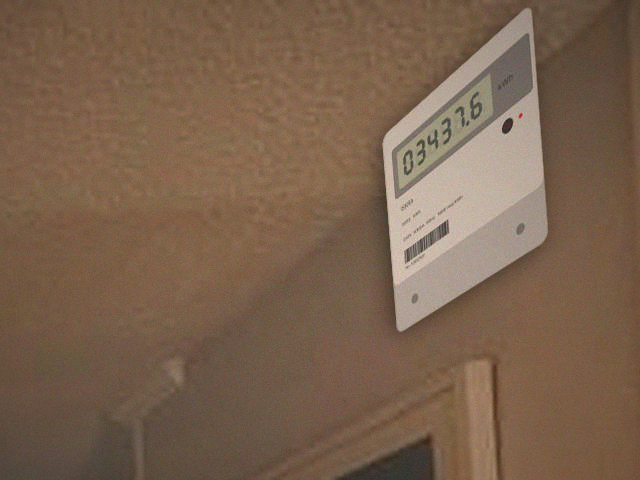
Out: 3437.6 (kWh)
